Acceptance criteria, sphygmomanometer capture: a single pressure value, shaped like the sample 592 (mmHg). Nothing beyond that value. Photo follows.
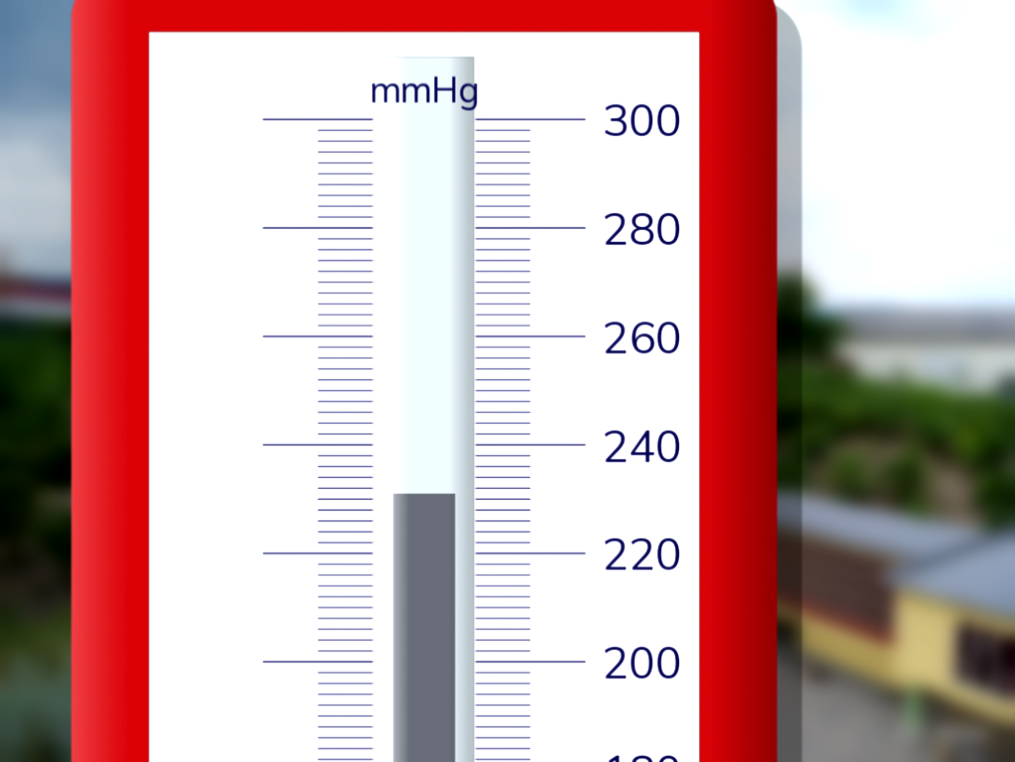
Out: 231 (mmHg)
